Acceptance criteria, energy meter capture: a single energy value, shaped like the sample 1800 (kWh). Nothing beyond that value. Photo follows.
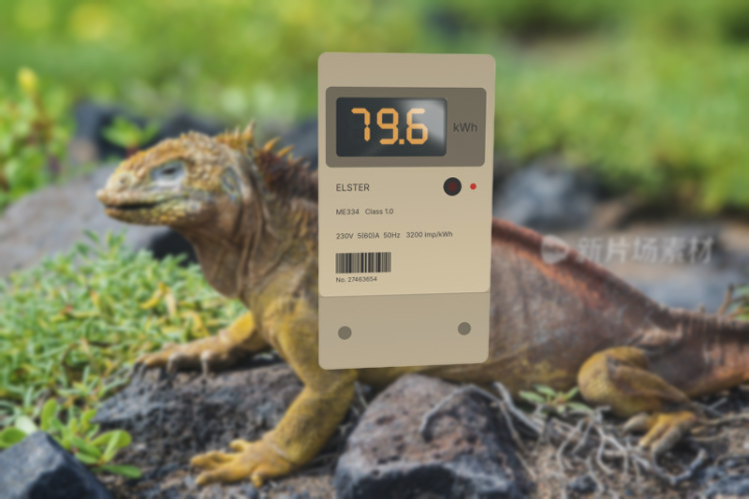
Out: 79.6 (kWh)
